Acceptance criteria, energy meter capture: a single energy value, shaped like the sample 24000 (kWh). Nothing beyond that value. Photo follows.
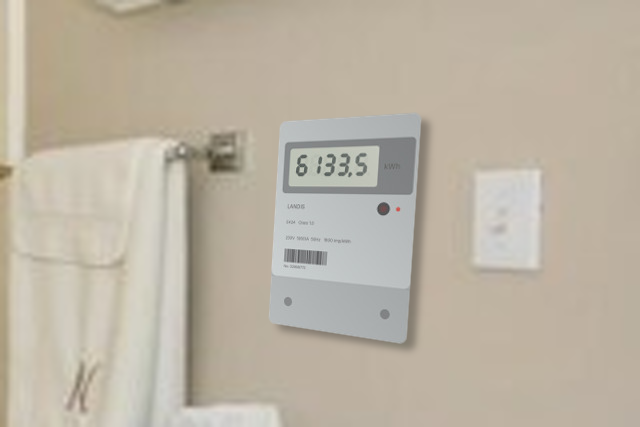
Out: 6133.5 (kWh)
